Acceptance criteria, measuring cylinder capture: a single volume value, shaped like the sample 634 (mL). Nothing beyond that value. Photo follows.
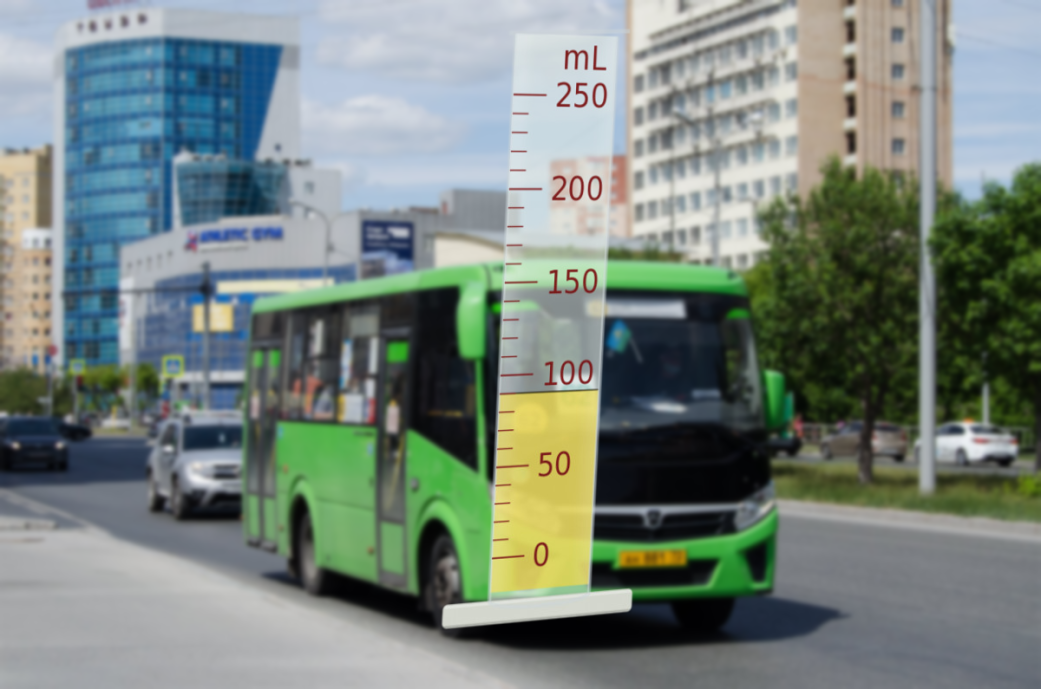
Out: 90 (mL)
